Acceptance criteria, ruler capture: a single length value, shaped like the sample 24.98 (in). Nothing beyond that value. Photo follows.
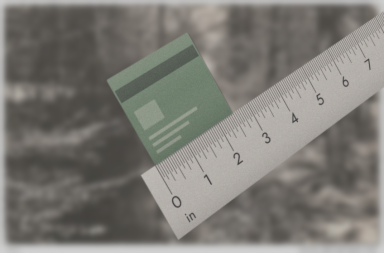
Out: 2.5 (in)
